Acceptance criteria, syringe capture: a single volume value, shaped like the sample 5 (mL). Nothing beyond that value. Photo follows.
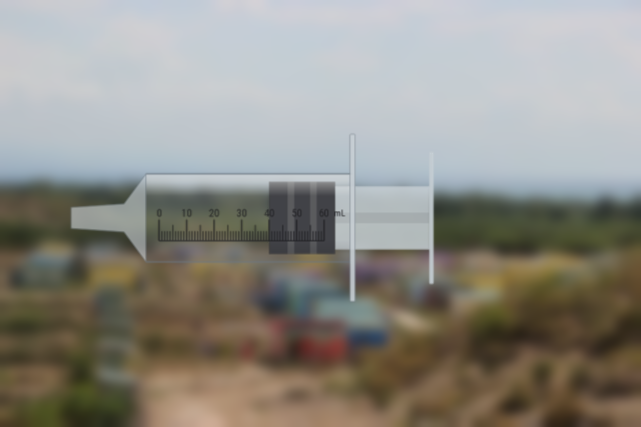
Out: 40 (mL)
